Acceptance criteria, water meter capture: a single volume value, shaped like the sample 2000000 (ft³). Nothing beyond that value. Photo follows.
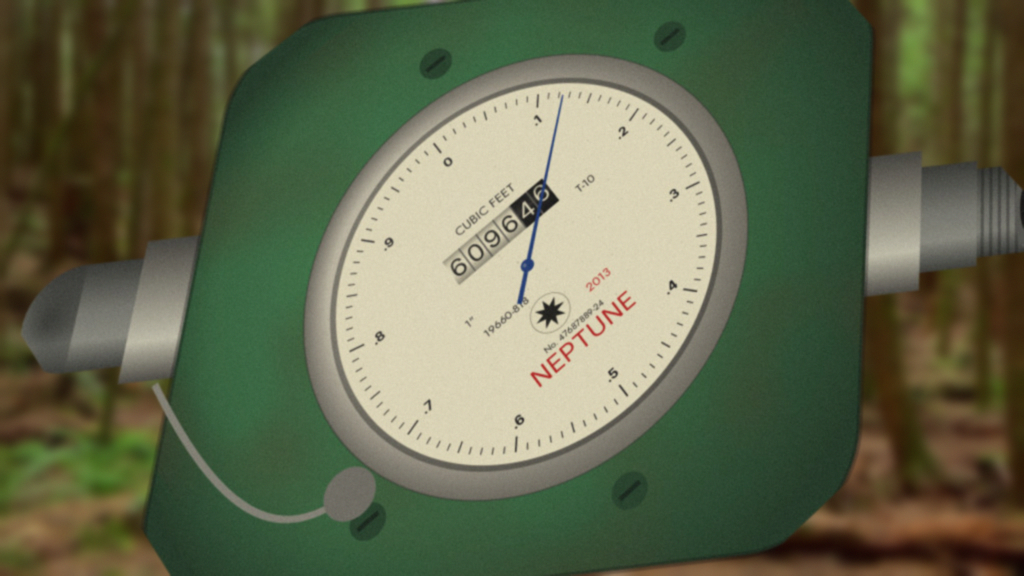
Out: 609646.12 (ft³)
